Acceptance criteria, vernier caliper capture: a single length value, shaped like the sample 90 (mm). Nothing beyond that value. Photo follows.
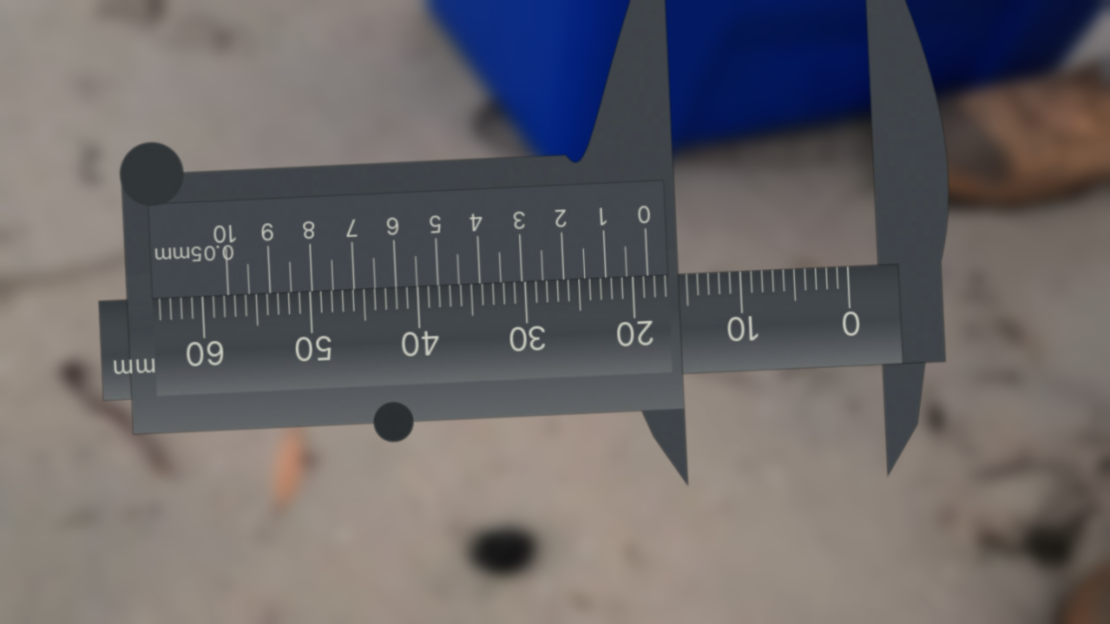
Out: 18.6 (mm)
